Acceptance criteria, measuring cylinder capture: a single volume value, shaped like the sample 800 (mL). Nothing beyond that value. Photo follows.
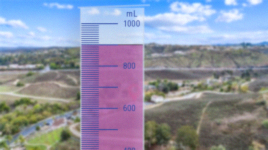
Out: 900 (mL)
